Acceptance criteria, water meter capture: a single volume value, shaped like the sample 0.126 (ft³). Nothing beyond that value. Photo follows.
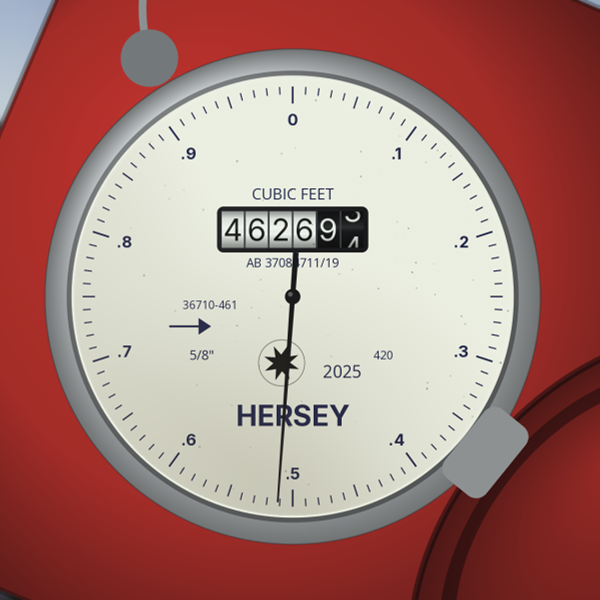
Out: 462693.51 (ft³)
